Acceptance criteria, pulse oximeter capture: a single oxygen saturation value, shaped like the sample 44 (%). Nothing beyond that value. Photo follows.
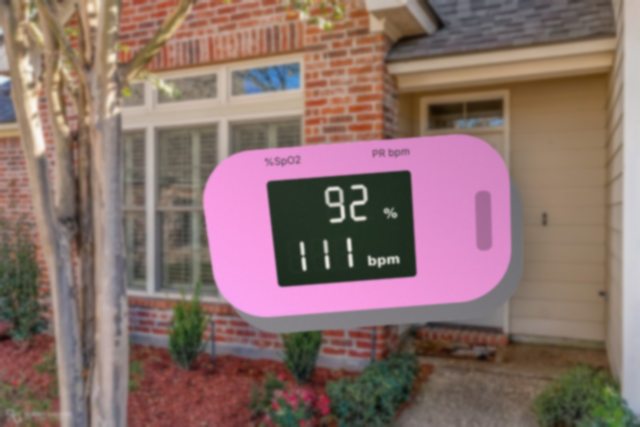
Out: 92 (%)
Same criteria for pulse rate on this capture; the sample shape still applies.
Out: 111 (bpm)
